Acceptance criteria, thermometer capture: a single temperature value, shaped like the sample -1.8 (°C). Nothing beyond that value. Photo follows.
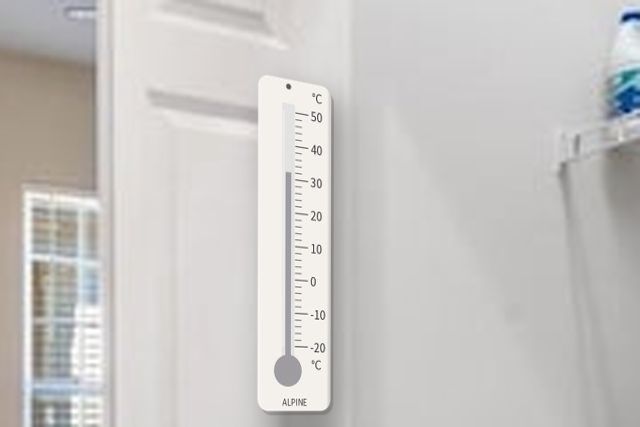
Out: 32 (°C)
